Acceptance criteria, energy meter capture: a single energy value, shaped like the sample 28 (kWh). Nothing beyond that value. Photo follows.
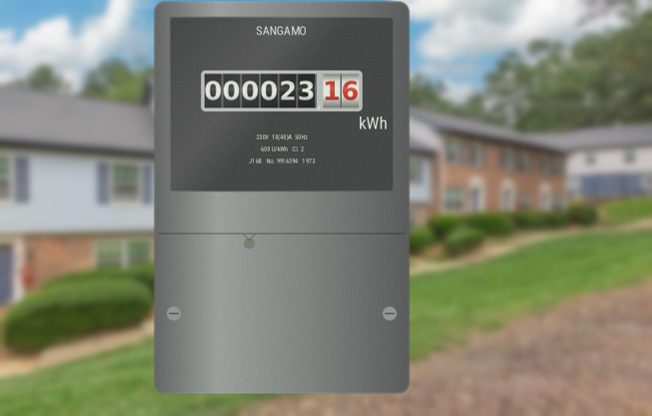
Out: 23.16 (kWh)
